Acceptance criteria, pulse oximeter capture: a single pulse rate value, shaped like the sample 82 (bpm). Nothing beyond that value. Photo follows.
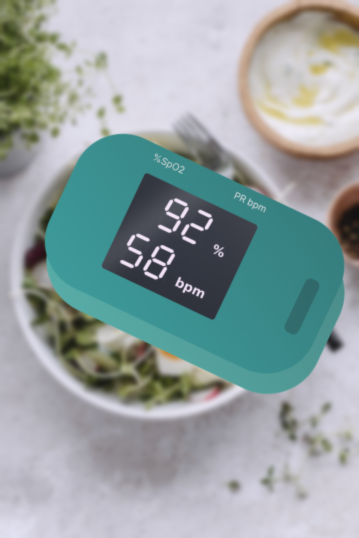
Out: 58 (bpm)
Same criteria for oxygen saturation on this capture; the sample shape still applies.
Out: 92 (%)
